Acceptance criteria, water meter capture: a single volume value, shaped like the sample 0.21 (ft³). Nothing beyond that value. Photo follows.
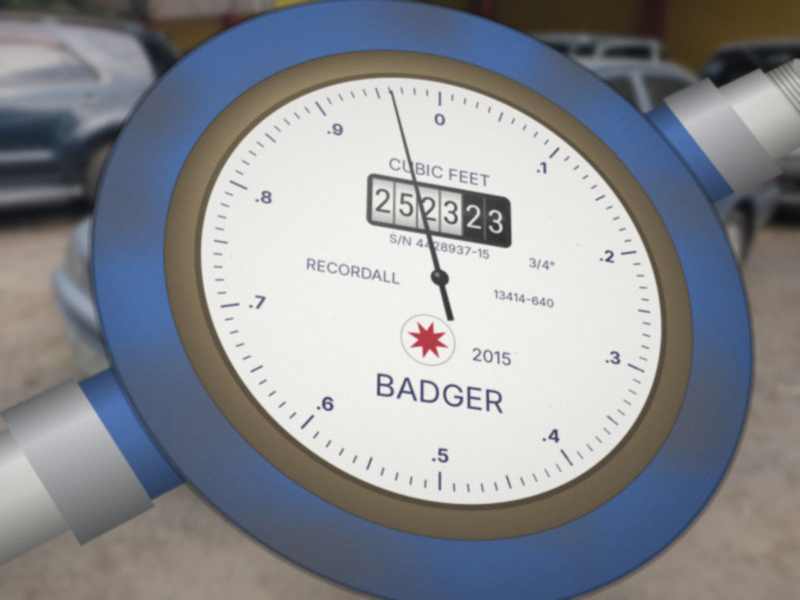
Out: 252322.96 (ft³)
